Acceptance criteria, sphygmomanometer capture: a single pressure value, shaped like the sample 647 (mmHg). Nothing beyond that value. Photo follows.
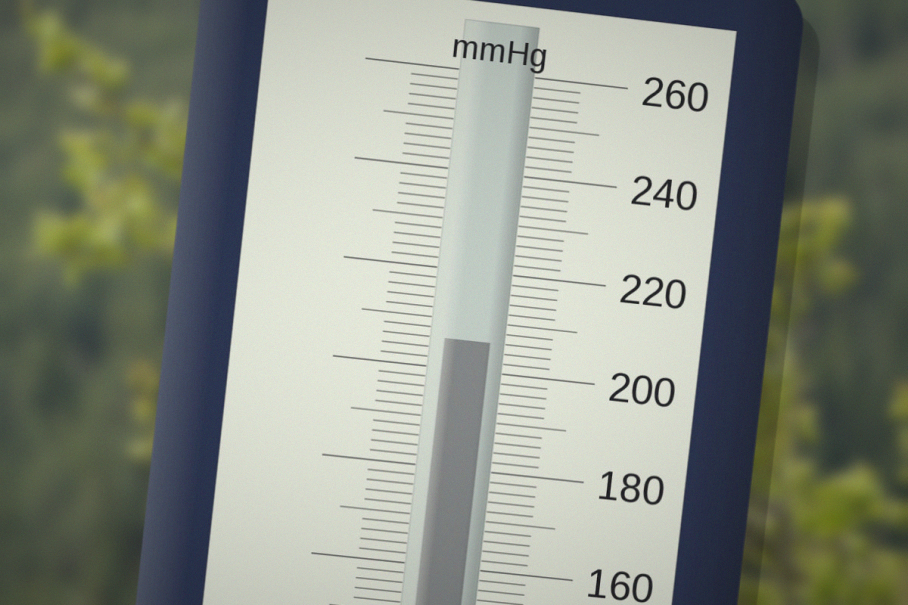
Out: 206 (mmHg)
